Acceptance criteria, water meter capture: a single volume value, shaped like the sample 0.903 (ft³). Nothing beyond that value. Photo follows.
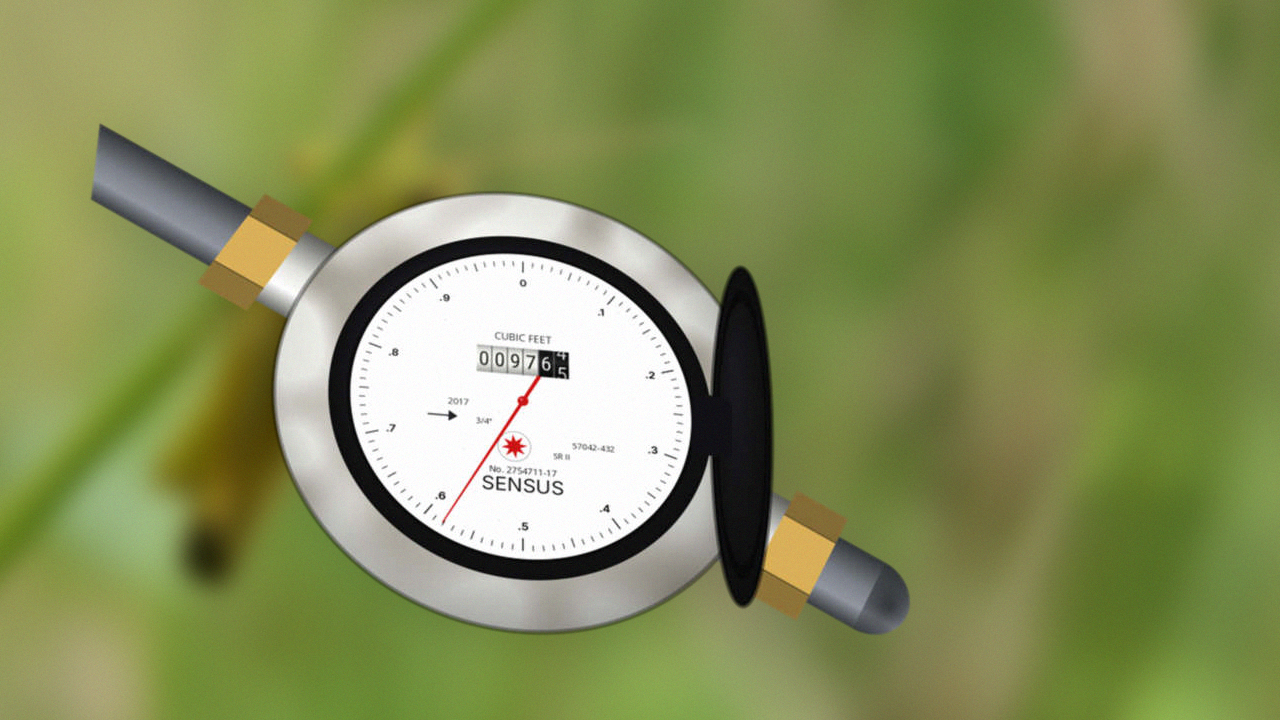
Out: 9764.58 (ft³)
